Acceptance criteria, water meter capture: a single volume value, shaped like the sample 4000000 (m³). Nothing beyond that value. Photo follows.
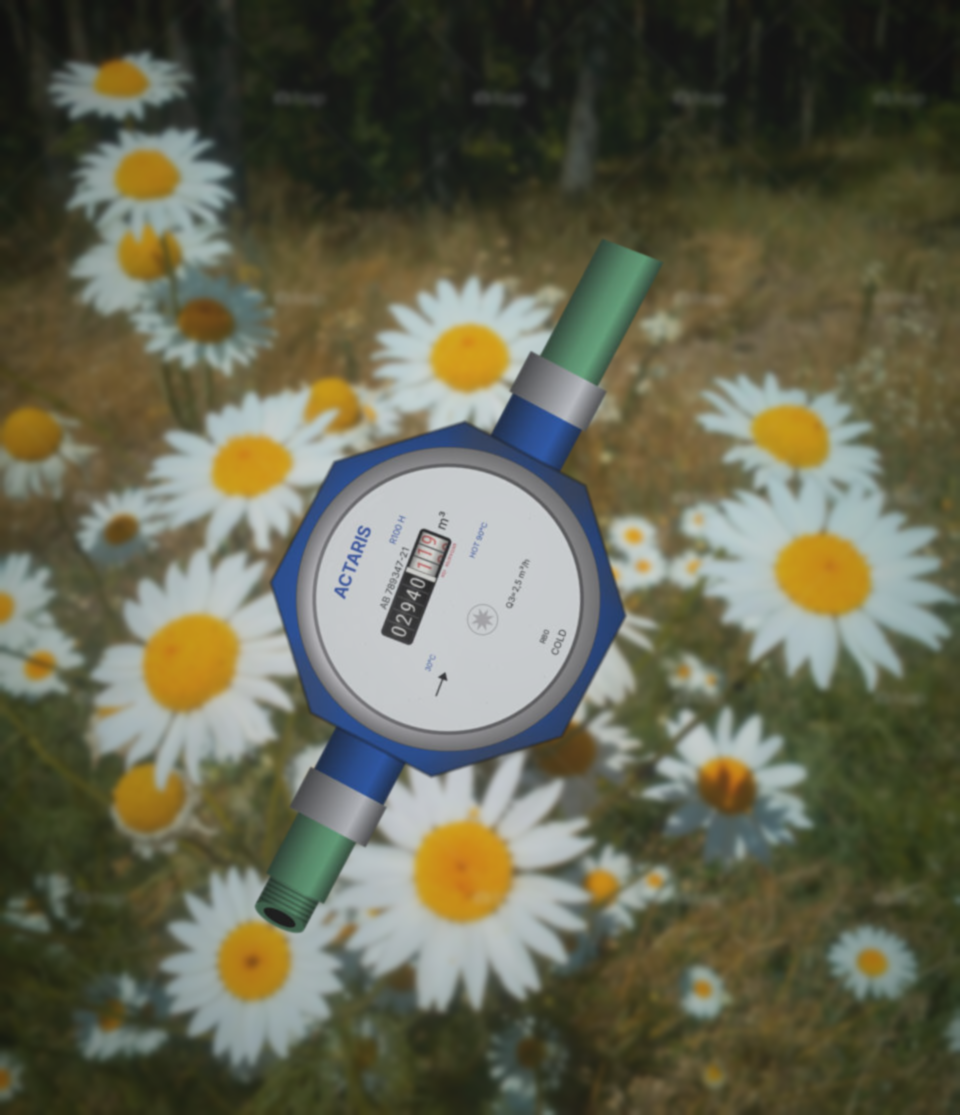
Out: 2940.119 (m³)
